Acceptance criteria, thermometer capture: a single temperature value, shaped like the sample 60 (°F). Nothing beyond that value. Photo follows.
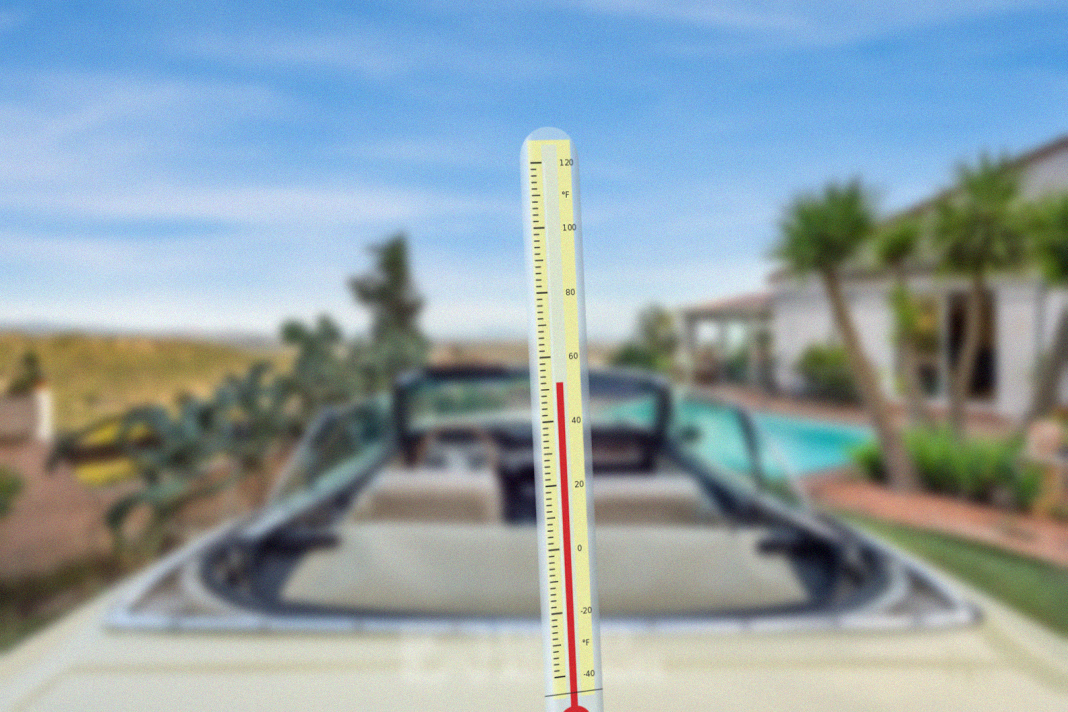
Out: 52 (°F)
